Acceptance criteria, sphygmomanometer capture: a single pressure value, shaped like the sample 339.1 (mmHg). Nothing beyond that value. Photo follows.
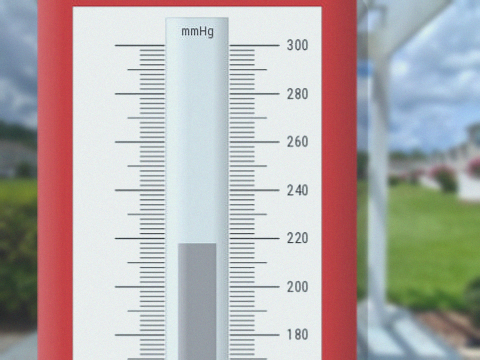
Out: 218 (mmHg)
